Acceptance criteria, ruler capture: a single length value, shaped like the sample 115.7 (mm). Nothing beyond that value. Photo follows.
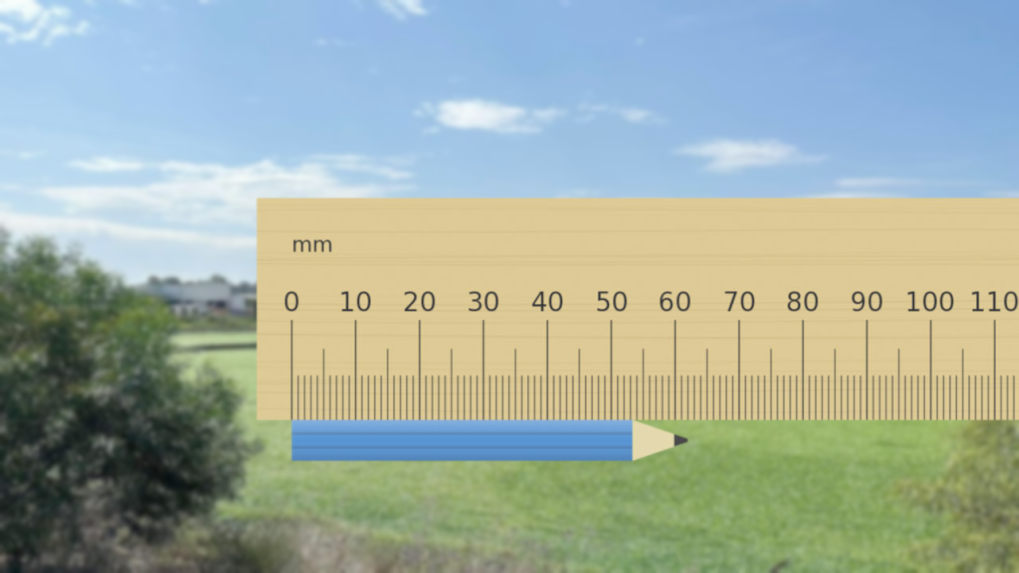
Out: 62 (mm)
